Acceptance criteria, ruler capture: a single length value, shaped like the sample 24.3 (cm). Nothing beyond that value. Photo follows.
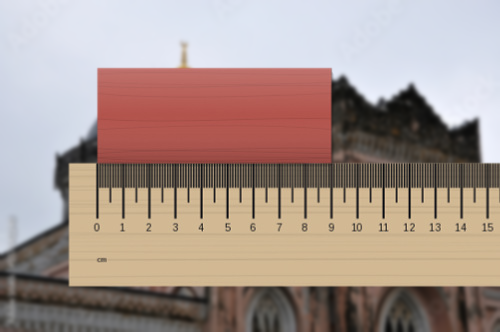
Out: 9 (cm)
